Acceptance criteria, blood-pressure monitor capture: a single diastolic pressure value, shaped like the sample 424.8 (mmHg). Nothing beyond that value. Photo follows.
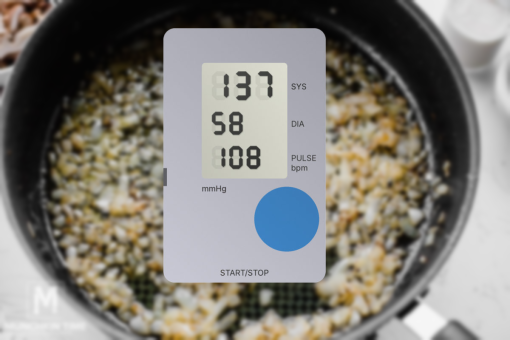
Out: 58 (mmHg)
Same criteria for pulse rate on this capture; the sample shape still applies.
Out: 108 (bpm)
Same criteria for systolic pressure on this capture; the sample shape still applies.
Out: 137 (mmHg)
